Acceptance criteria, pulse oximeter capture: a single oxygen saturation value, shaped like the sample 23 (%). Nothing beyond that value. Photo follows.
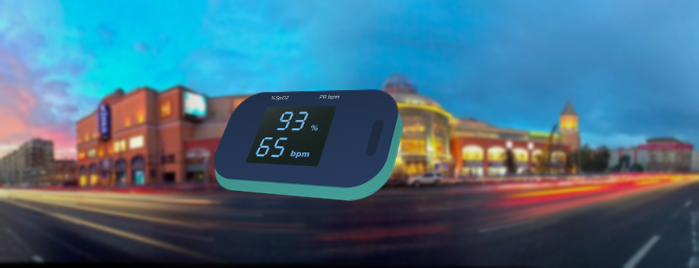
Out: 93 (%)
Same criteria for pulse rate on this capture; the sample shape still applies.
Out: 65 (bpm)
